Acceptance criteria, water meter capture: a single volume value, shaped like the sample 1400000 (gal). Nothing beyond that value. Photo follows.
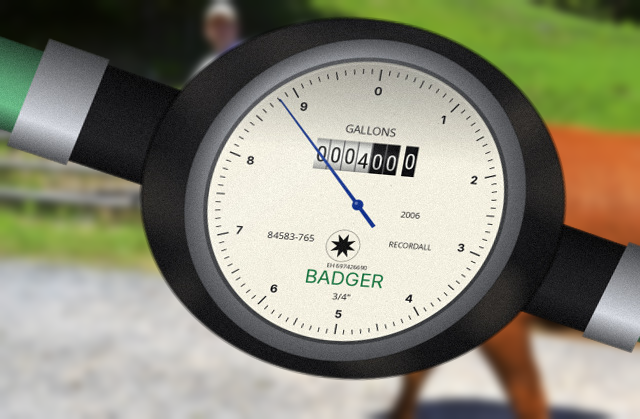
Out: 3998.8 (gal)
